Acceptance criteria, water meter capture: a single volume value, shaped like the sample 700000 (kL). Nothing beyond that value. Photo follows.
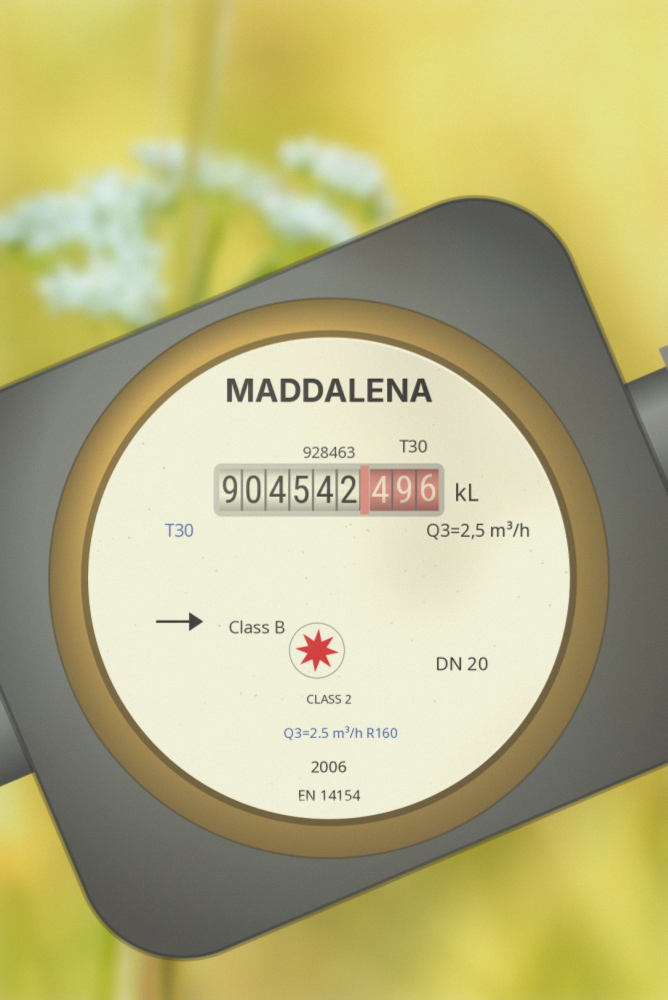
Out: 904542.496 (kL)
